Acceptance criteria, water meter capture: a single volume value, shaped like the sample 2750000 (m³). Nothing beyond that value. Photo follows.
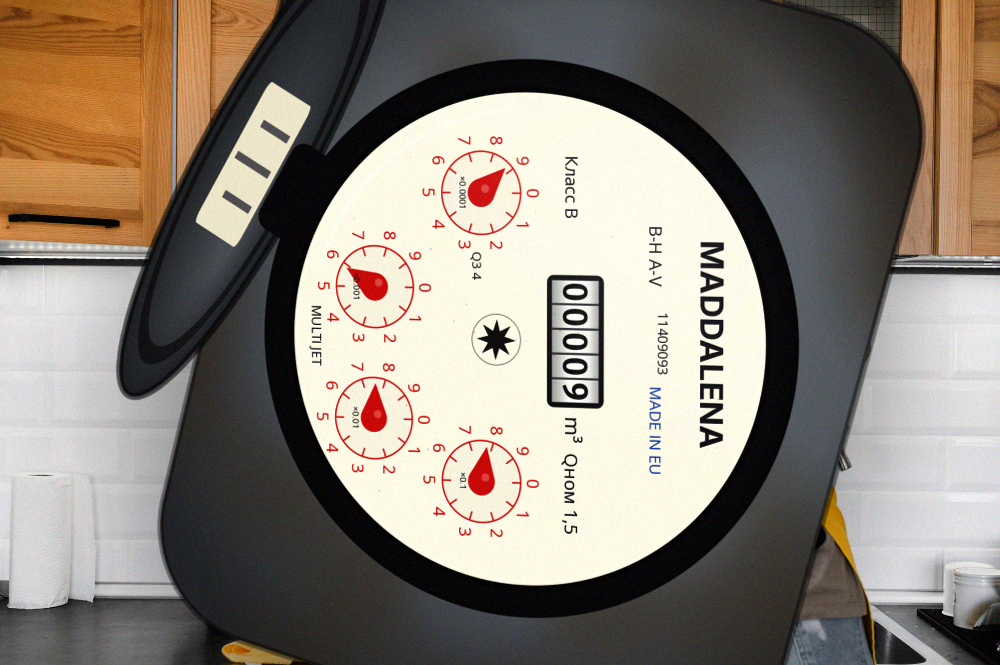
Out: 9.7758 (m³)
